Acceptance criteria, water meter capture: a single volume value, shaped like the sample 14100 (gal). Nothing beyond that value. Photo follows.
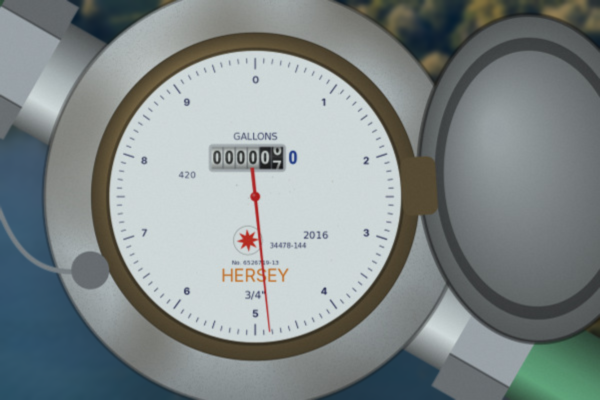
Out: 64.8 (gal)
